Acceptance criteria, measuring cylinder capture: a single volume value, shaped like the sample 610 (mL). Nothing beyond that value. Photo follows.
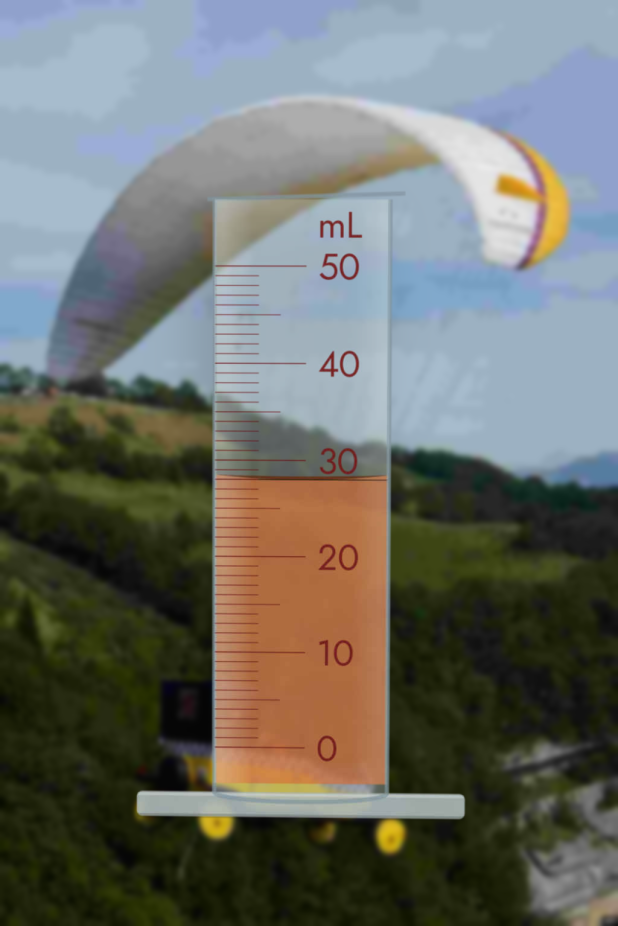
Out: 28 (mL)
